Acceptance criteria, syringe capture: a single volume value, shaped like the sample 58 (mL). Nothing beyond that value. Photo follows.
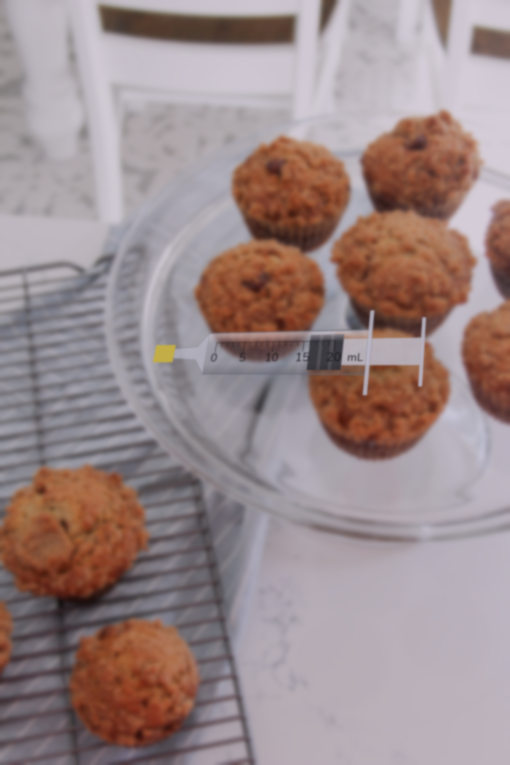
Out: 16 (mL)
